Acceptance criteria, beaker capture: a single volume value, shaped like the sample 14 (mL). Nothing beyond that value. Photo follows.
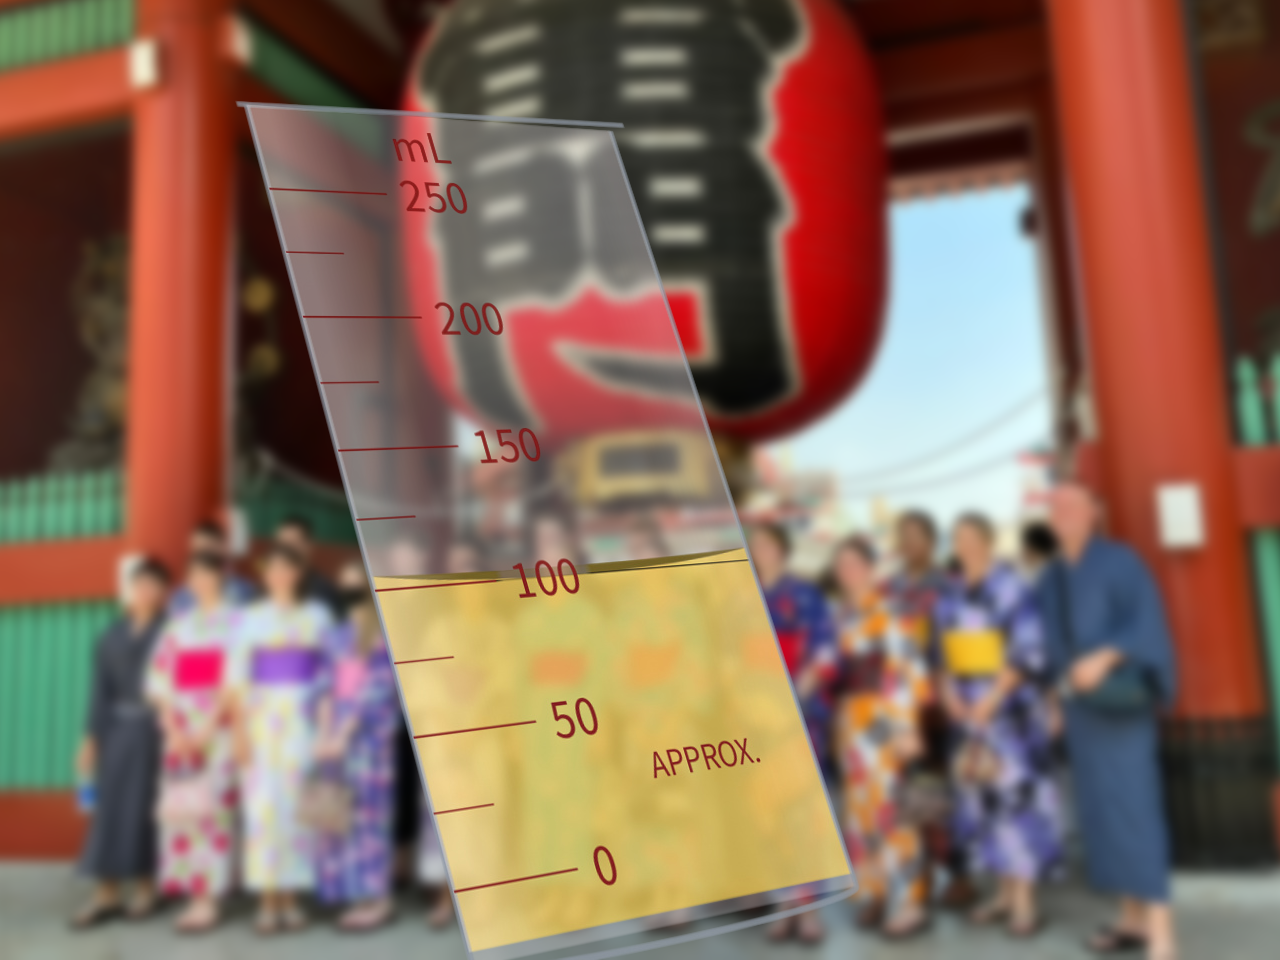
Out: 100 (mL)
